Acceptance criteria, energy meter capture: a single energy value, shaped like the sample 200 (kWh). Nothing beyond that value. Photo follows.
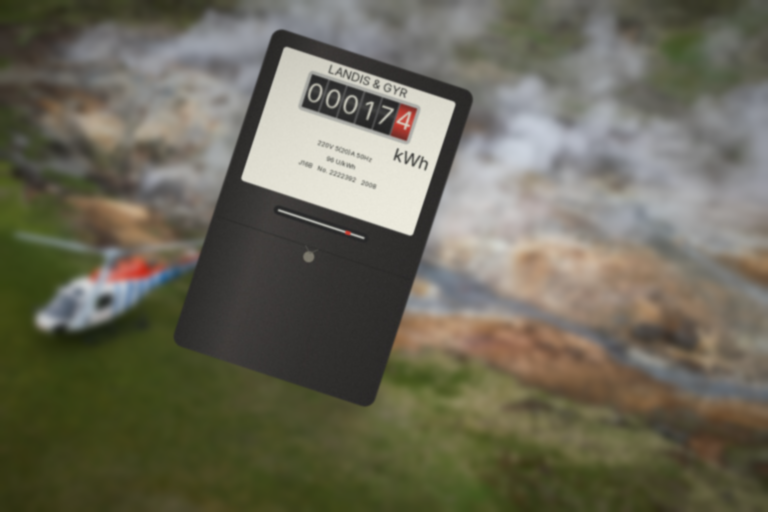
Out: 17.4 (kWh)
